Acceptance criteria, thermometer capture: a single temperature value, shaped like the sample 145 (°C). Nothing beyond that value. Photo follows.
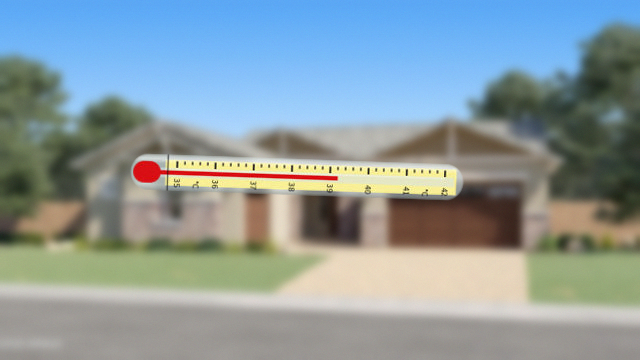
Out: 39.2 (°C)
